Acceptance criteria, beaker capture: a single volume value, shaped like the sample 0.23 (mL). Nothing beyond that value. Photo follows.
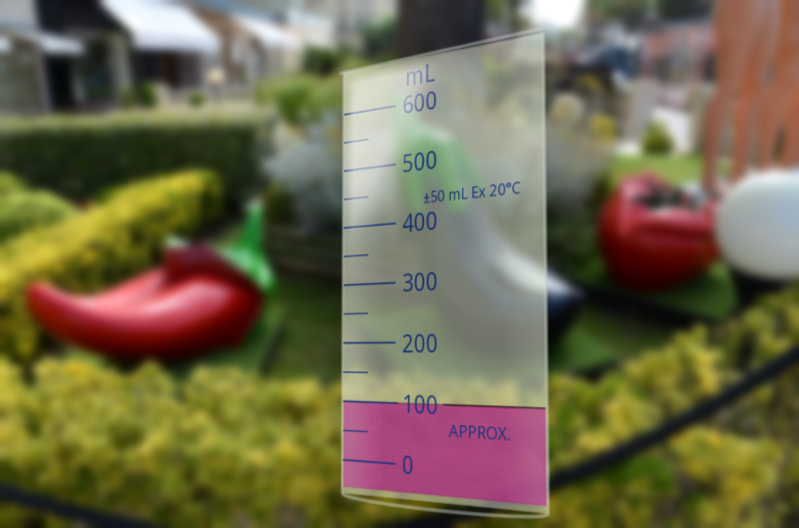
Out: 100 (mL)
